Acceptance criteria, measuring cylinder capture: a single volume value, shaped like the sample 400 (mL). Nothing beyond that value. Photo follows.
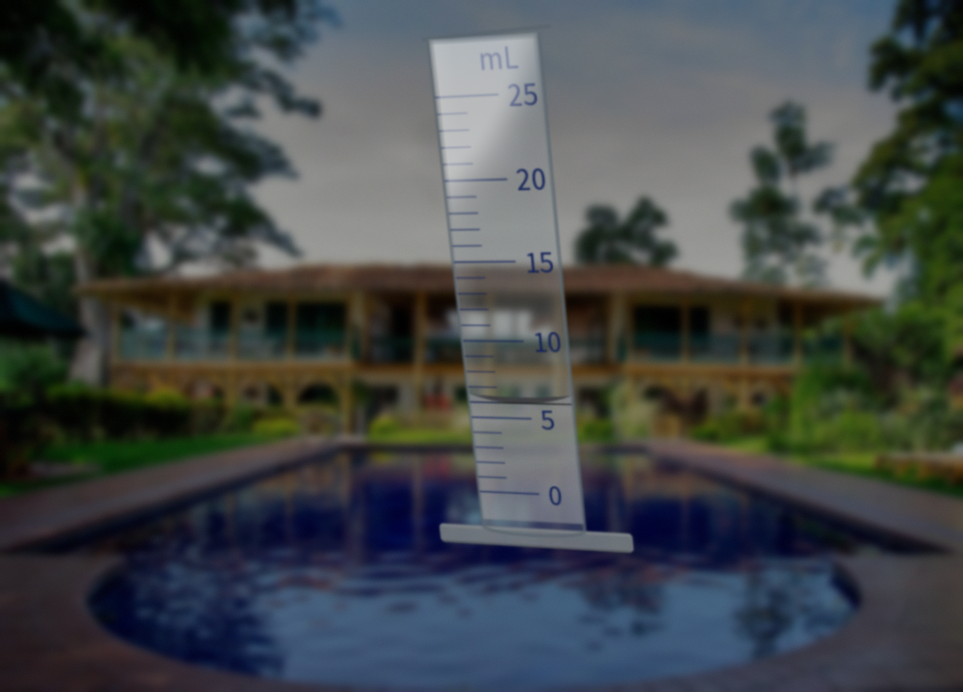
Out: 6 (mL)
